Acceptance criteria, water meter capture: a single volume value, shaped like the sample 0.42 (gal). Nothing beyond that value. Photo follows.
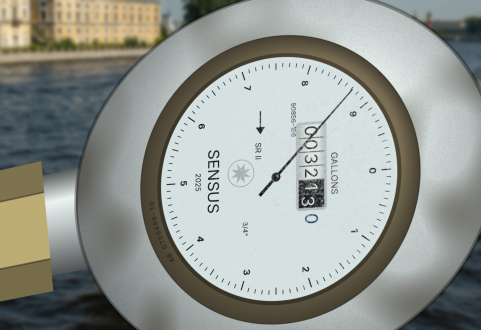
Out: 32128.7 (gal)
